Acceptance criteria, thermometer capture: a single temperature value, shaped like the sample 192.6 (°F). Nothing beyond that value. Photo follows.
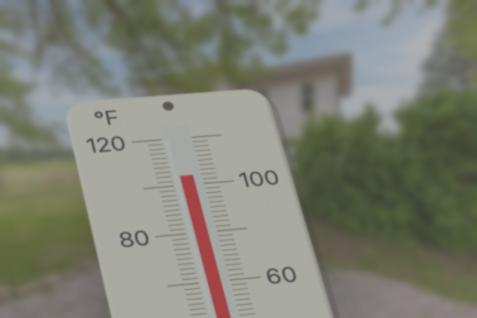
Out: 104 (°F)
